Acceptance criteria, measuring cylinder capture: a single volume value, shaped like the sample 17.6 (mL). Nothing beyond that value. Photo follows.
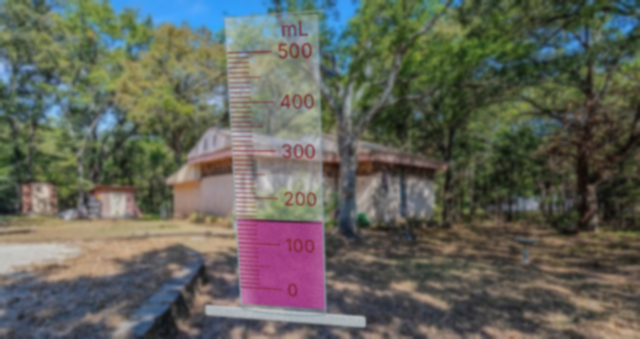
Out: 150 (mL)
